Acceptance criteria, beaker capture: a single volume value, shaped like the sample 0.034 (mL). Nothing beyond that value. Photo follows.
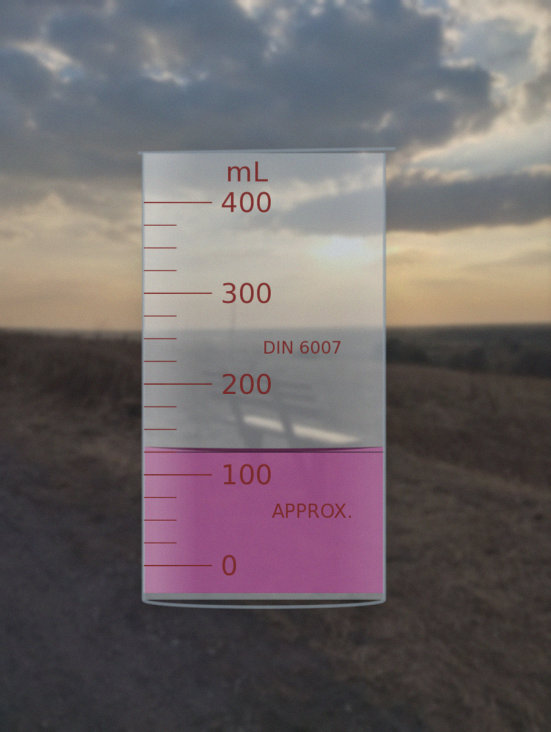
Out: 125 (mL)
